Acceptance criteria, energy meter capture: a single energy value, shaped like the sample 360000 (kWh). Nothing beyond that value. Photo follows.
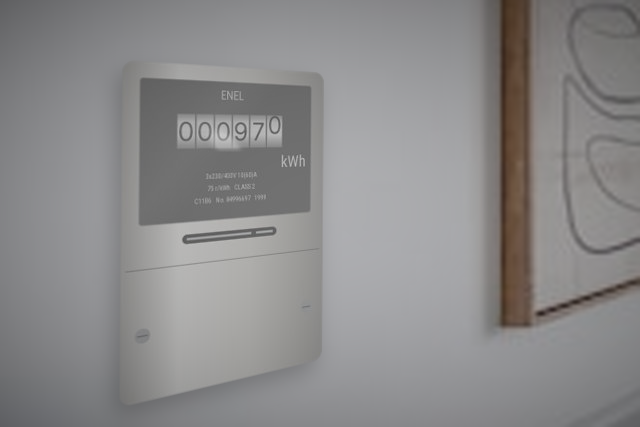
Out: 970 (kWh)
